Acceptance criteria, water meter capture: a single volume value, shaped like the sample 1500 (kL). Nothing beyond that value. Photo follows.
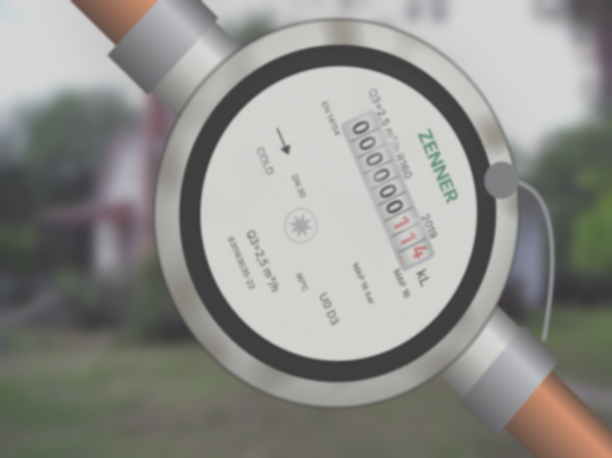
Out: 0.114 (kL)
